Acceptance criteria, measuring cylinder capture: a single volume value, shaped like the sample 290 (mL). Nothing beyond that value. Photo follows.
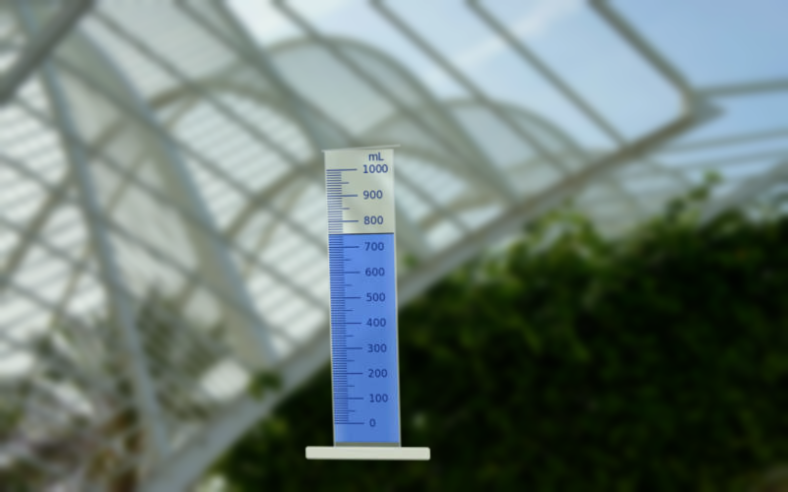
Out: 750 (mL)
